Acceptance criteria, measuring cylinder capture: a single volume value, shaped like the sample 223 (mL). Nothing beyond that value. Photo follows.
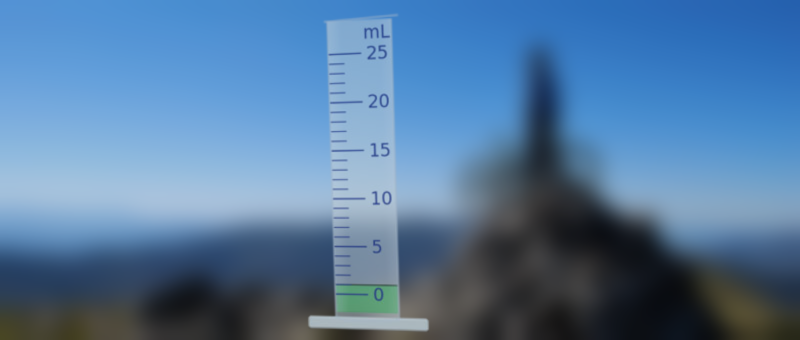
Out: 1 (mL)
